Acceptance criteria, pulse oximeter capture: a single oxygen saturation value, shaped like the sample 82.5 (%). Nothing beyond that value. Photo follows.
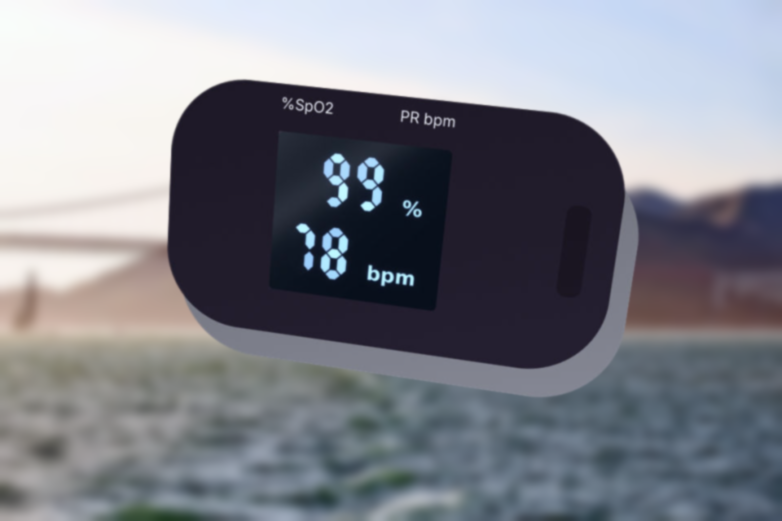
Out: 99 (%)
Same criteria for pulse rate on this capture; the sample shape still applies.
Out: 78 (bpm)
